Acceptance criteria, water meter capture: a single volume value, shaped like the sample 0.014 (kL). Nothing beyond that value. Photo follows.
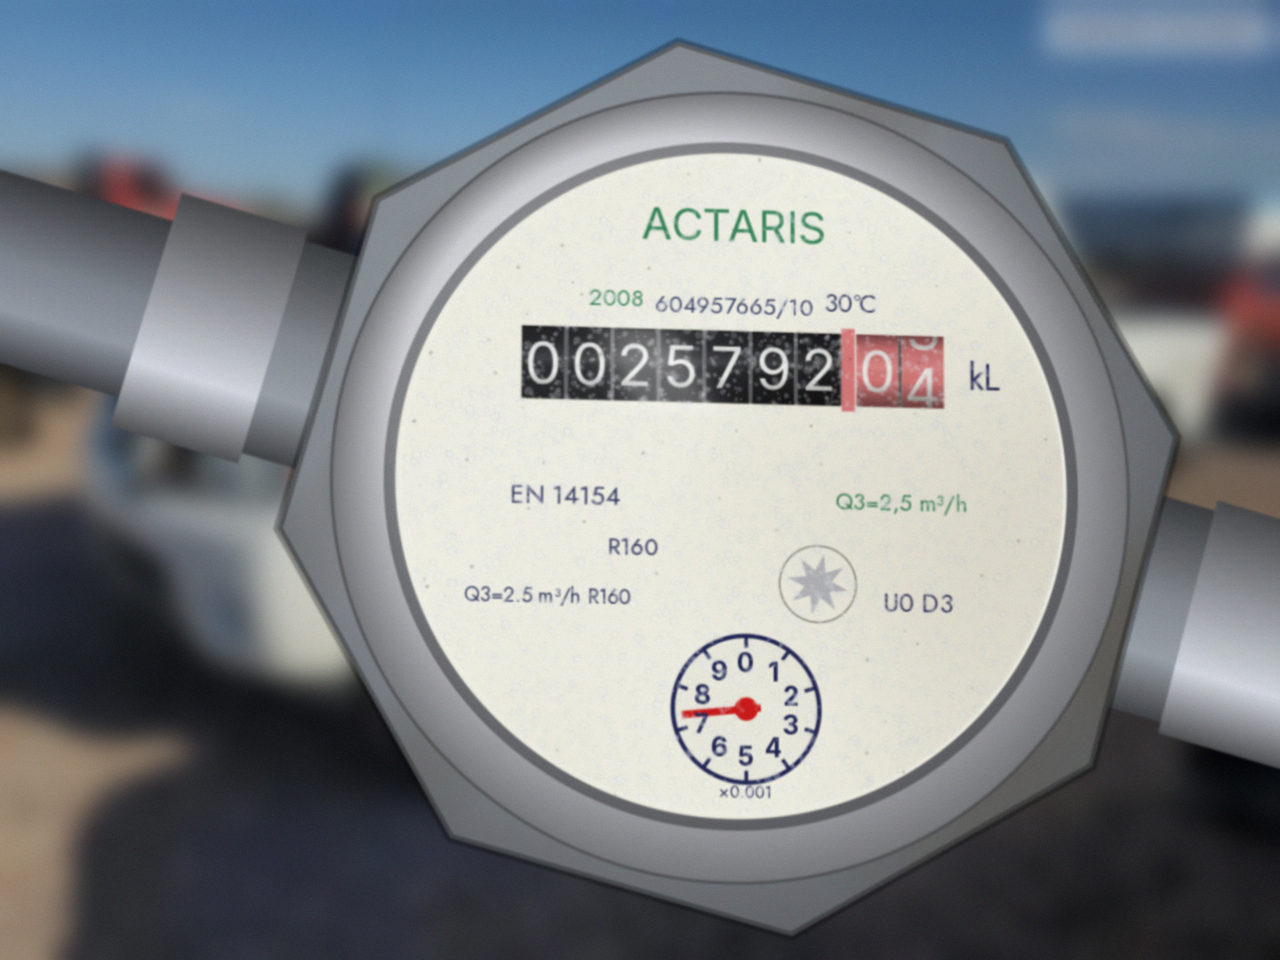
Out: 25792.037 (kL)
